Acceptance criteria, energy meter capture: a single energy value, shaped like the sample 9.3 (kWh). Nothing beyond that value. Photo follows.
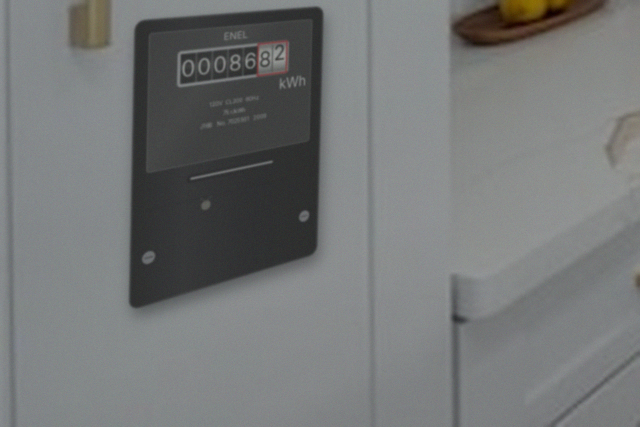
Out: 86.82 (kWh)
